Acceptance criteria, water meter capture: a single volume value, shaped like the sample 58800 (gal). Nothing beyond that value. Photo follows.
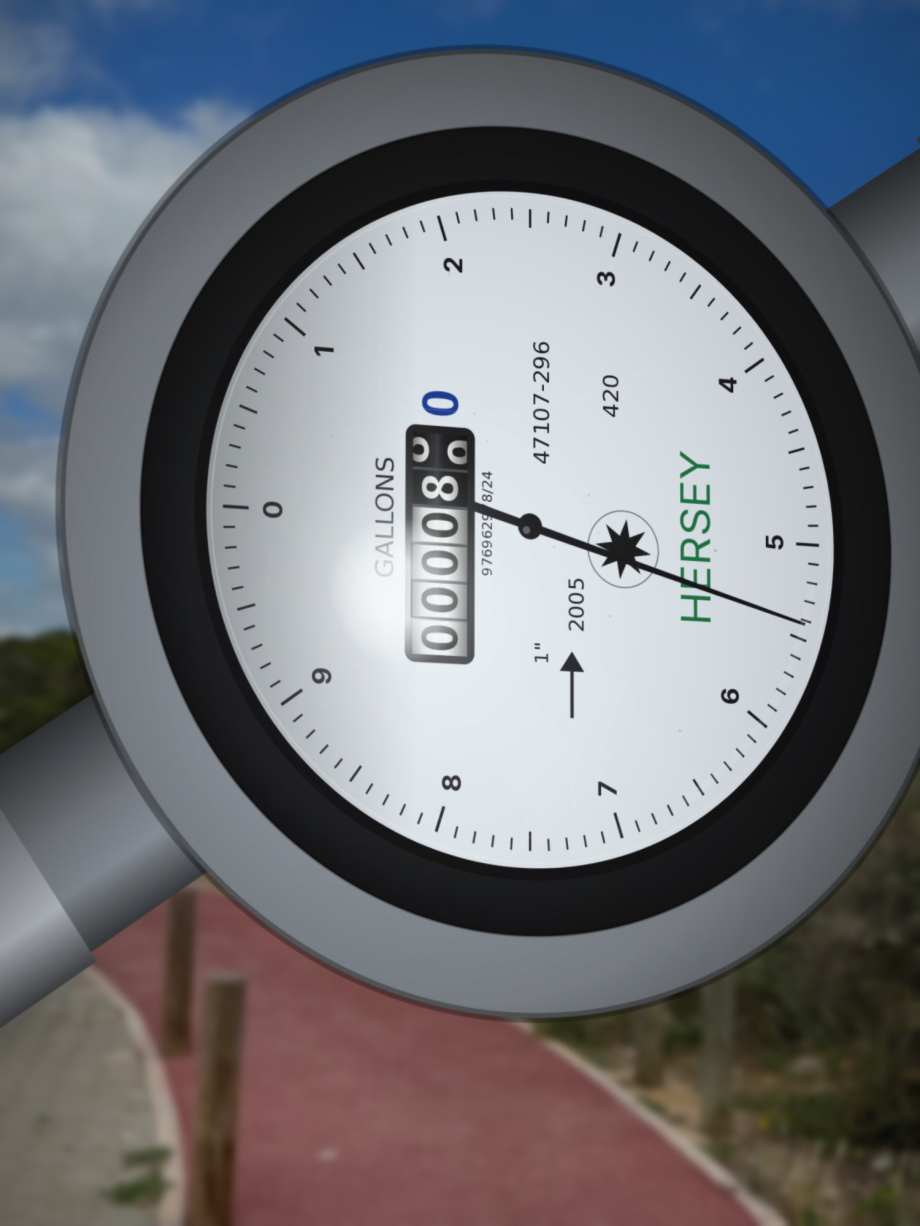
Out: 885.4 (gal)
